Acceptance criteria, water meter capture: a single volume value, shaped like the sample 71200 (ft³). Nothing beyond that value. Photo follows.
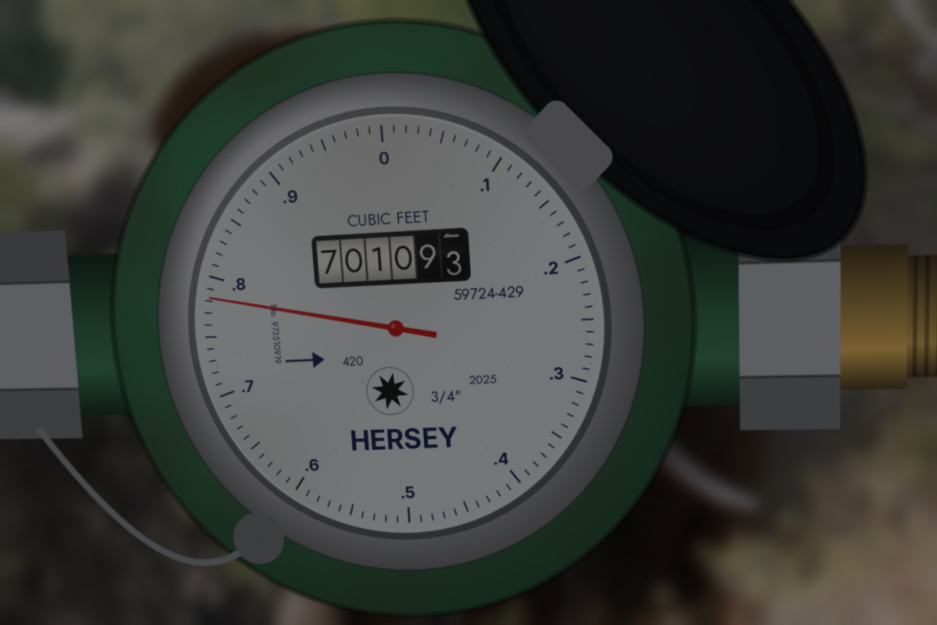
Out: 701092.78 (ft³)
